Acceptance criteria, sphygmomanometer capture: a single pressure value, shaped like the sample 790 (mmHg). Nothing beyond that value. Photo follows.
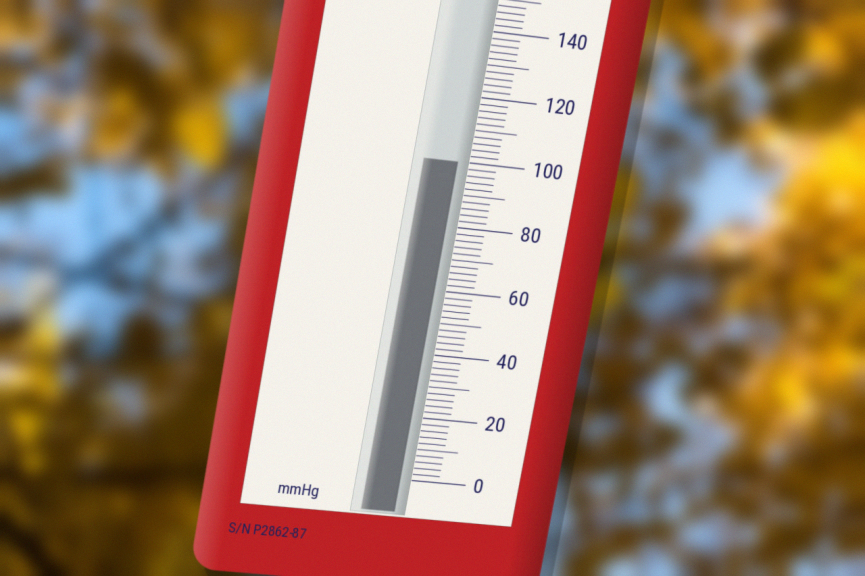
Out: 100 (mmHg)
